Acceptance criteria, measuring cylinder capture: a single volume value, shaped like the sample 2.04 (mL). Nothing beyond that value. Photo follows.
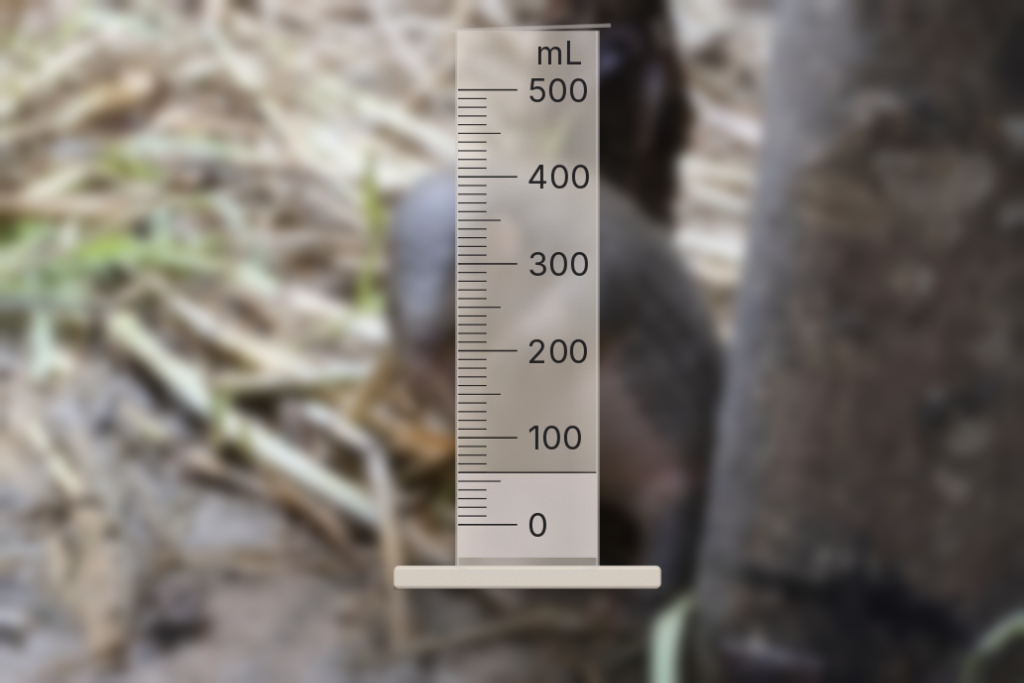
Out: 60 (mL)
